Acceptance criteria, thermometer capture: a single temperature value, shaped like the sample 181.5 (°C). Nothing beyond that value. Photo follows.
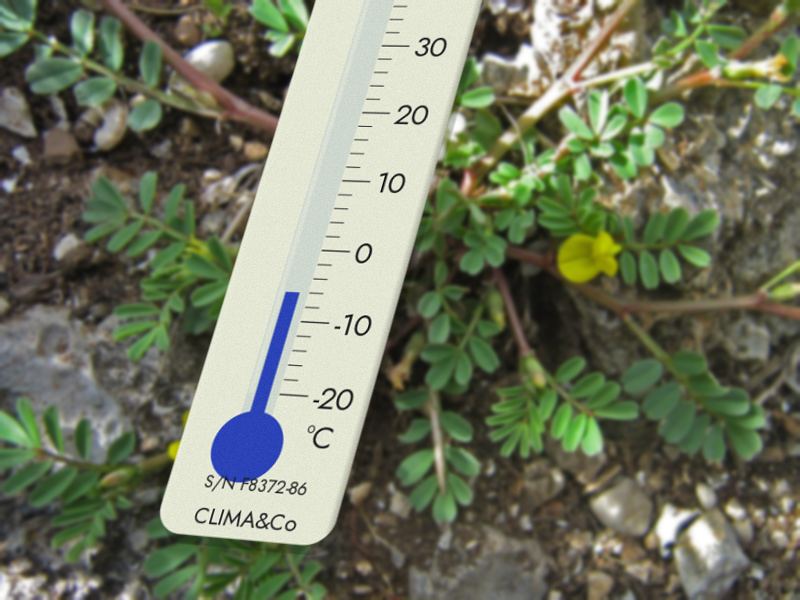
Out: -6 (°C)
